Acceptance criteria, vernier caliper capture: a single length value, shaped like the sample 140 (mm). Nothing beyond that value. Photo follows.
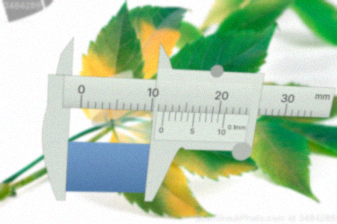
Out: 11.8 (mm)
